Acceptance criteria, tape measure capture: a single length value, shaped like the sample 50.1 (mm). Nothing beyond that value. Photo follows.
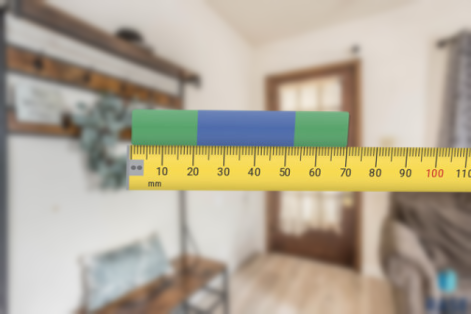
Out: 70 (mm)
